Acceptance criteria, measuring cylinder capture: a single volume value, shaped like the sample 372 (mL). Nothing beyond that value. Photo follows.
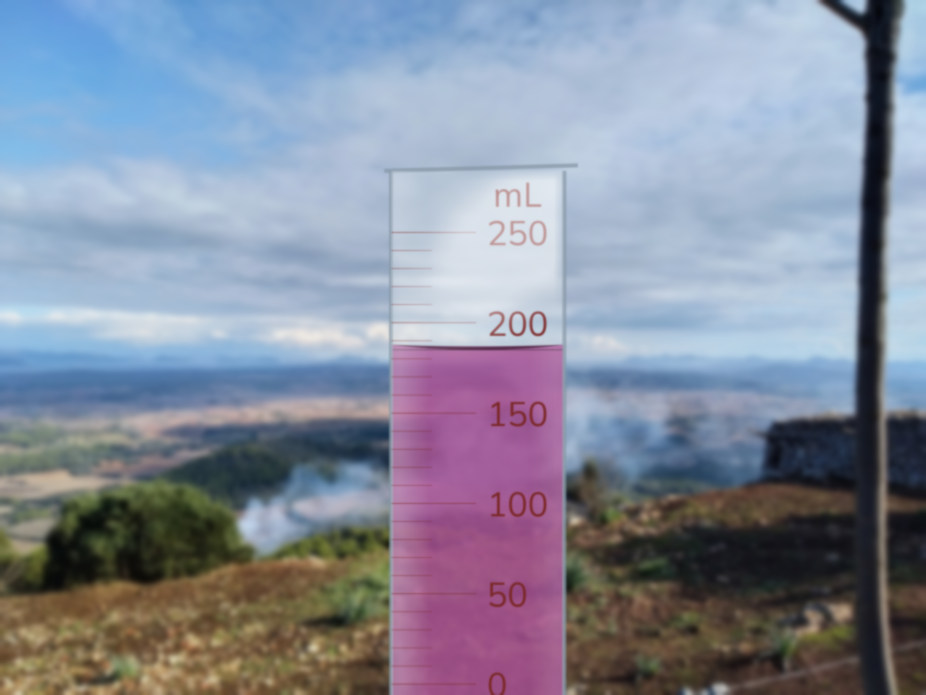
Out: 185 (mL)
